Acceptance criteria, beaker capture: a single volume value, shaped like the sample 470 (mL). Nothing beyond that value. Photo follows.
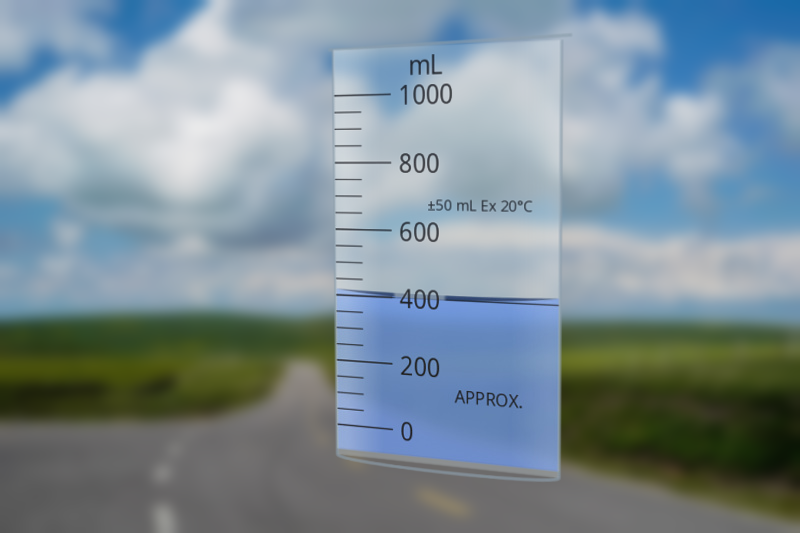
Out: 400 (mL)
